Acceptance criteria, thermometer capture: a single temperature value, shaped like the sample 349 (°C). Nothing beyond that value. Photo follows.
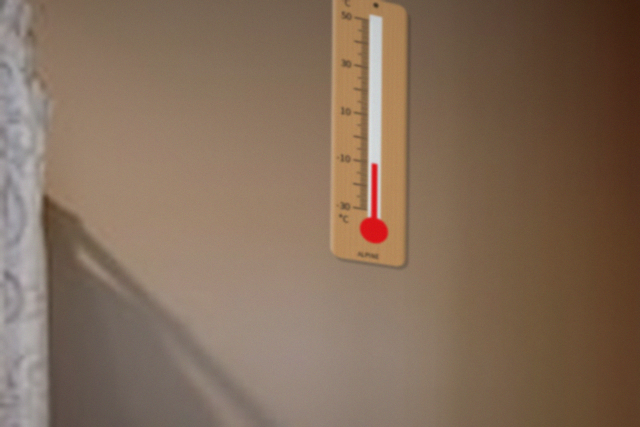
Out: -10 (°C)
